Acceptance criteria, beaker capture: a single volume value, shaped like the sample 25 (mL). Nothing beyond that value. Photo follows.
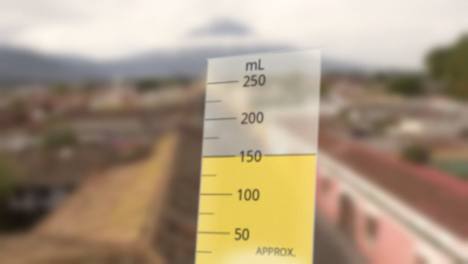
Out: 150 (mL)
